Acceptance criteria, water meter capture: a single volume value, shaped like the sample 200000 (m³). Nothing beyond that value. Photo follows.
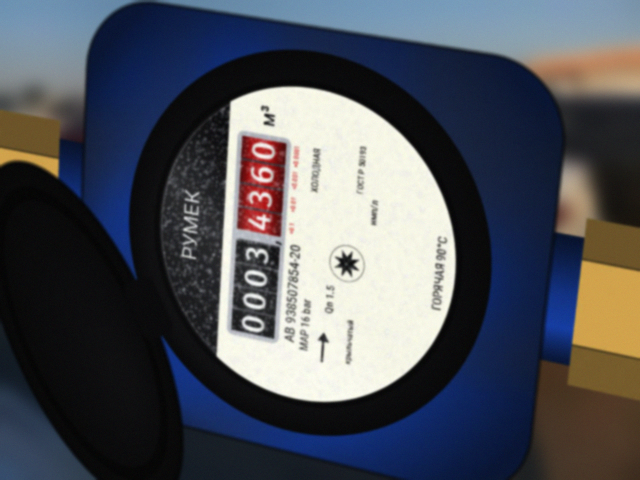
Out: 3.4360 (m³)
